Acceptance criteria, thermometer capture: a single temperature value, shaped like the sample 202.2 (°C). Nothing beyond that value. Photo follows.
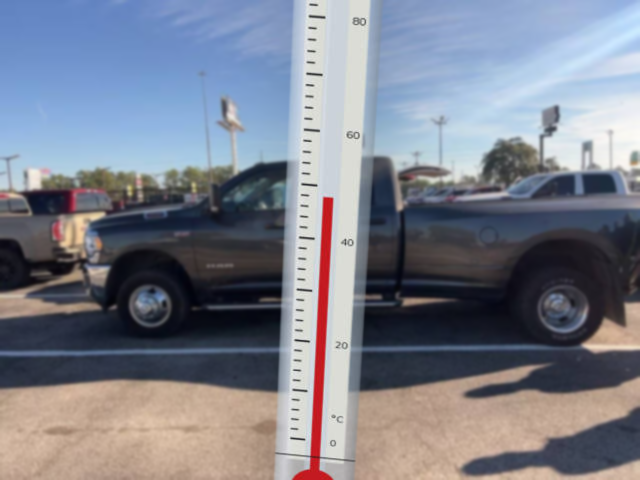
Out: 48 (°C)
